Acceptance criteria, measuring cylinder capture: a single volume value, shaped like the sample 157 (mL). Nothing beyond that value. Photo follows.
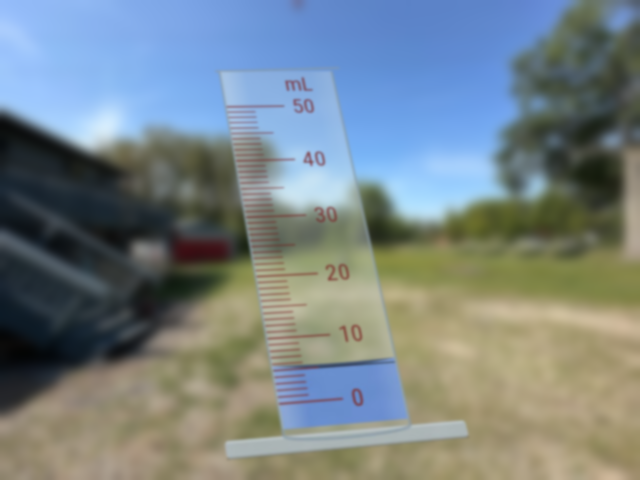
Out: 5 (mL)
